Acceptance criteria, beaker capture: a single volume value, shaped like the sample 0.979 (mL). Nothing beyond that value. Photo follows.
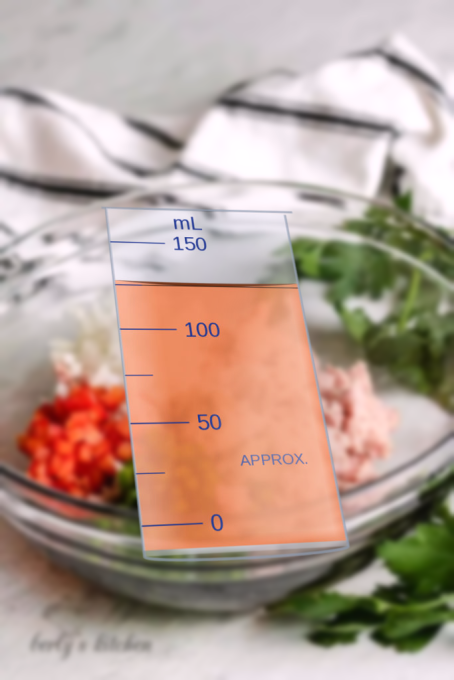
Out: 125 (mL)
